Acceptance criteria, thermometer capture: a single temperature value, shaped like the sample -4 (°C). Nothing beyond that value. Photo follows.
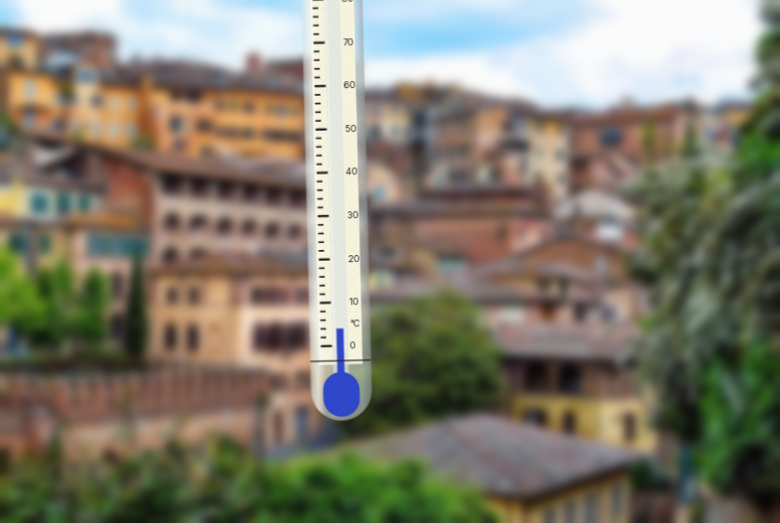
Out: 4 (°C)
